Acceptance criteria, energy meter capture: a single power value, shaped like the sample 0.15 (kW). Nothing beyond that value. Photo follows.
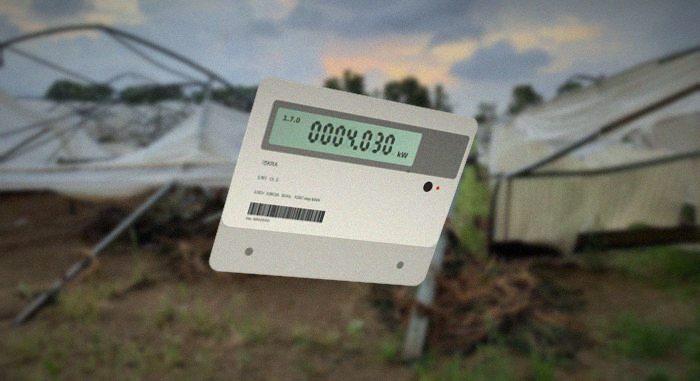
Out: 4.030 (kW)
